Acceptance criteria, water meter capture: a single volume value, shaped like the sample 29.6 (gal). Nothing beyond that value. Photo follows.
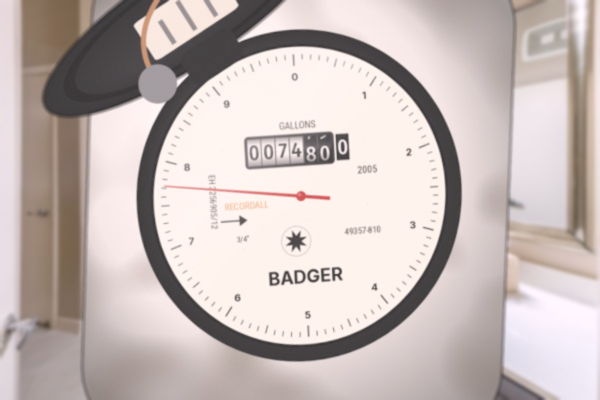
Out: 74797.7 (gal)
